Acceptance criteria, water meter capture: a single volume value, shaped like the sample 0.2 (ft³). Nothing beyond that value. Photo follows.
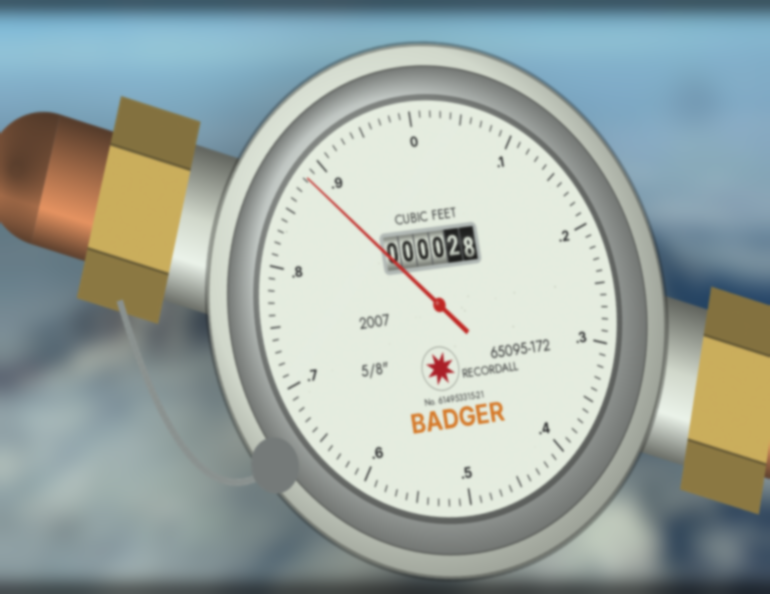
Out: 27.88 (ft³)
